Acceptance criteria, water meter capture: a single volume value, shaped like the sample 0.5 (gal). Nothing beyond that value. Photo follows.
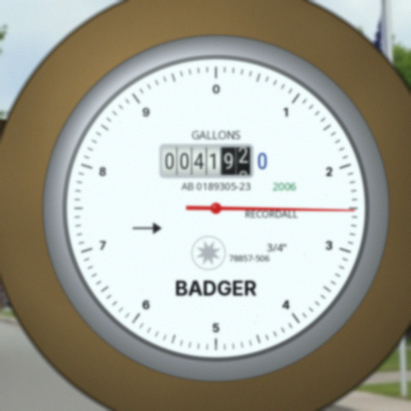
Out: 41922.5 (gal)
